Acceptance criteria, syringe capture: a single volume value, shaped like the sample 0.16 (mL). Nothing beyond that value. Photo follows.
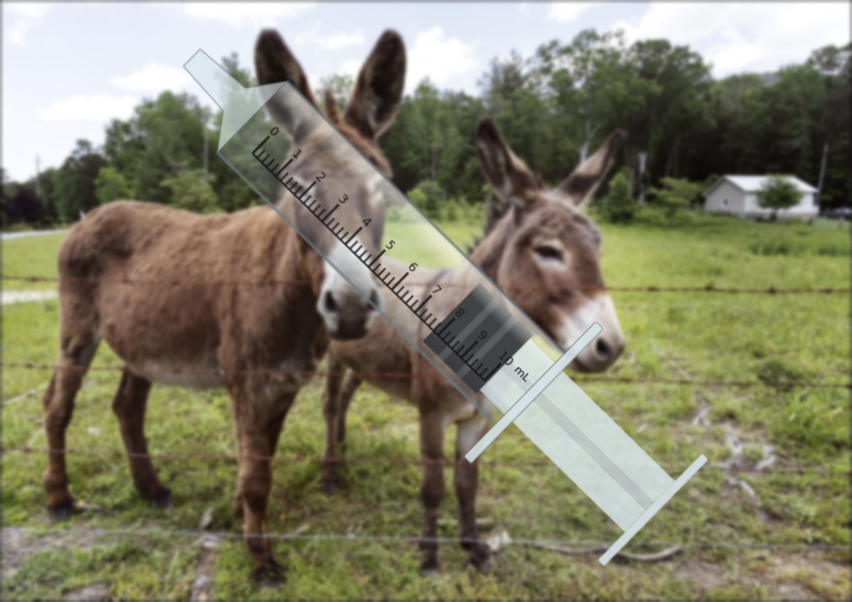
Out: 7.8 (mL)
